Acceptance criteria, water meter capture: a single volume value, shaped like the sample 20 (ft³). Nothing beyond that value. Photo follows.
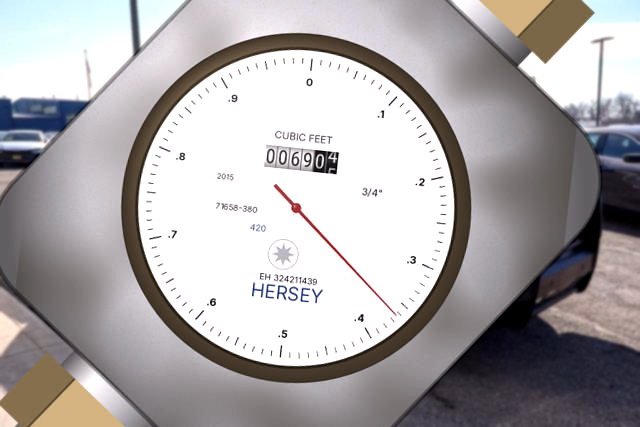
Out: 6904.36 (ft³)
